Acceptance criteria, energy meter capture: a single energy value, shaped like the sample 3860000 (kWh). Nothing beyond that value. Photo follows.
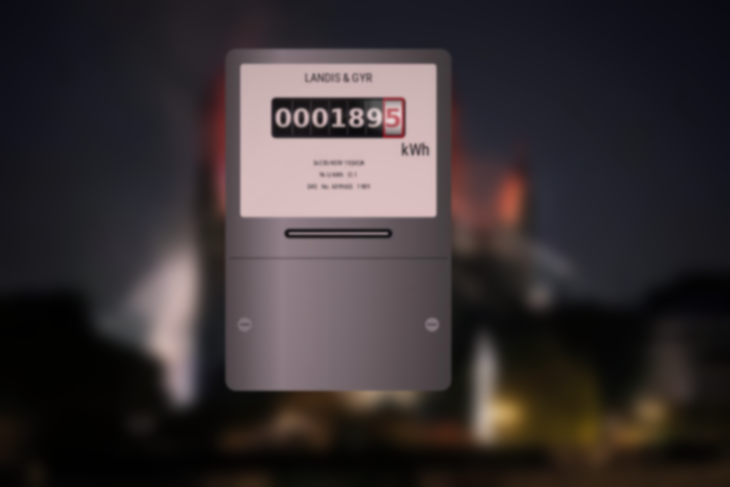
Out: 189.5 (kWh)
